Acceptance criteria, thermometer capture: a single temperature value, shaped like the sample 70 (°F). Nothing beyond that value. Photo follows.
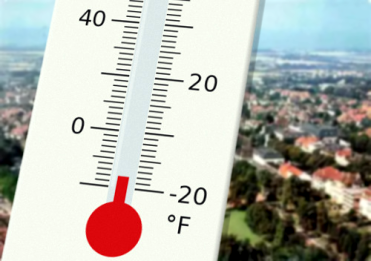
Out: -16 (°F)
